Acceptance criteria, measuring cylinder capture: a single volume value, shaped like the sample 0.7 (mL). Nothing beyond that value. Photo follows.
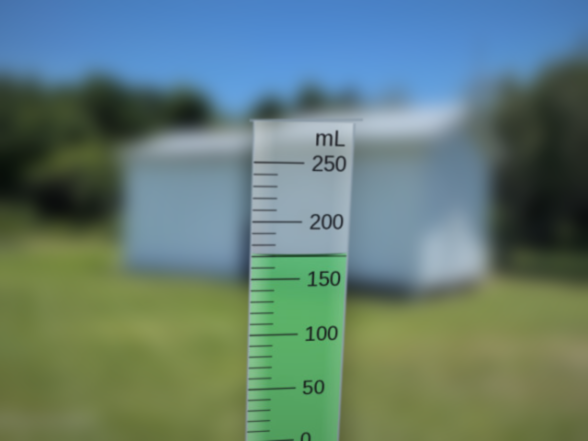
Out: 170 (mL)
